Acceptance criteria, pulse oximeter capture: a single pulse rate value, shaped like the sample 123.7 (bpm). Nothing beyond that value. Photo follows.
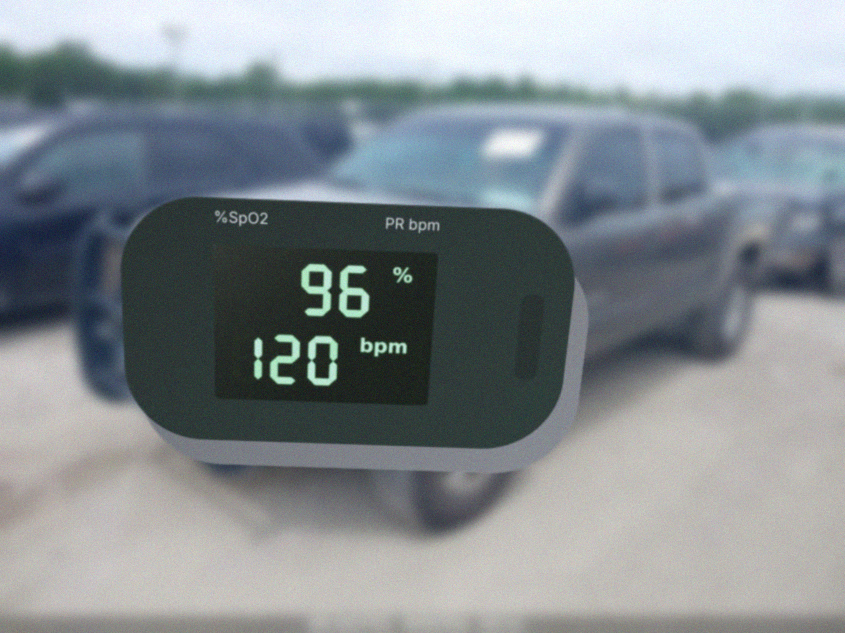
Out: 120 (bpm)
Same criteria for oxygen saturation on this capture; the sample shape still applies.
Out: 96 (%)
